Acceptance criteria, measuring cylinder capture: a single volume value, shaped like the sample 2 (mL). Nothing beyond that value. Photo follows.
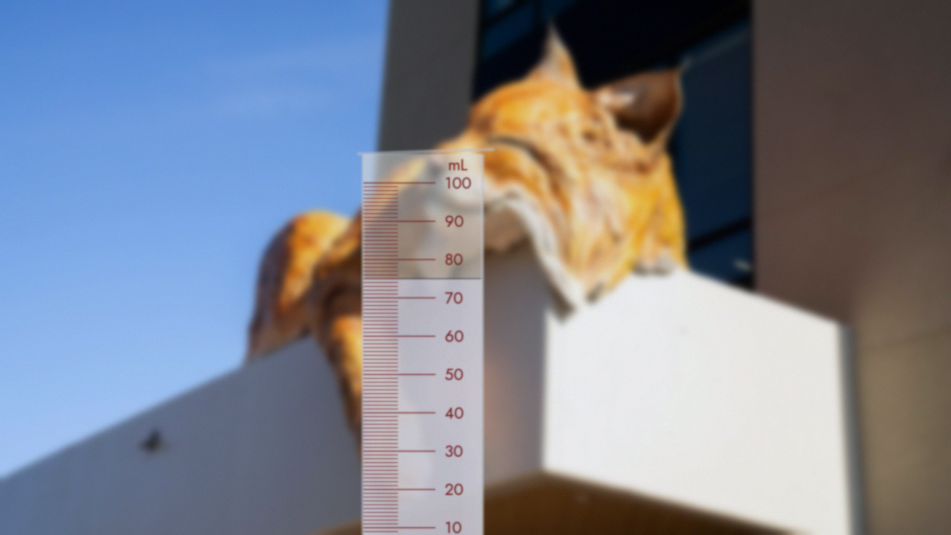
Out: 75 (mL)
